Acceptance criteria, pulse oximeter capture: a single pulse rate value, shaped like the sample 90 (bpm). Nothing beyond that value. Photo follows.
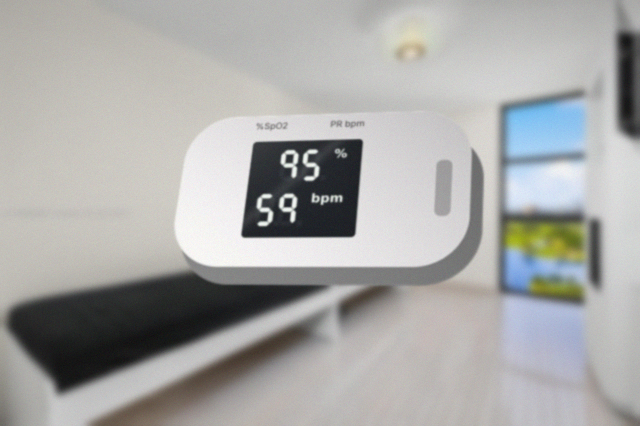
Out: 59 (bpm)
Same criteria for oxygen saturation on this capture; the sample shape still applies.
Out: 95 (%)
